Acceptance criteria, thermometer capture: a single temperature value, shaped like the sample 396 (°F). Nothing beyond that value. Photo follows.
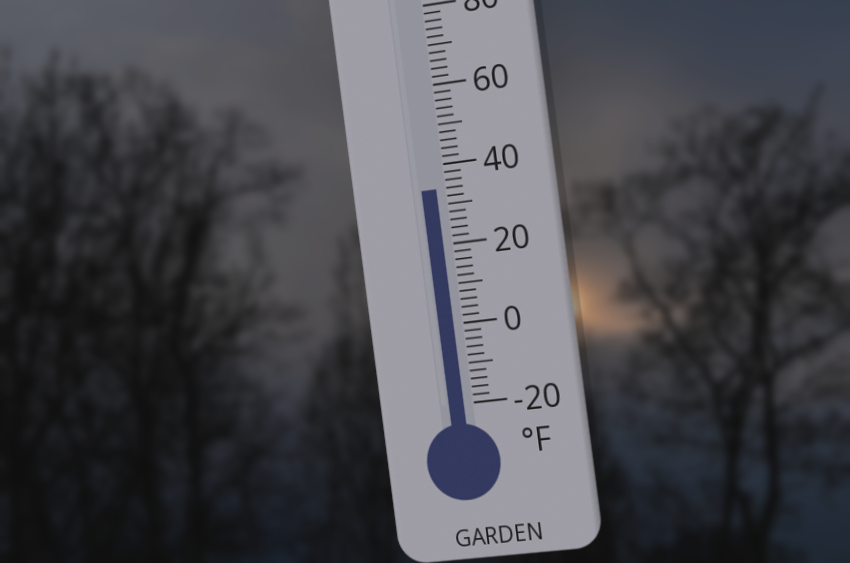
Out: 34 (°F)
